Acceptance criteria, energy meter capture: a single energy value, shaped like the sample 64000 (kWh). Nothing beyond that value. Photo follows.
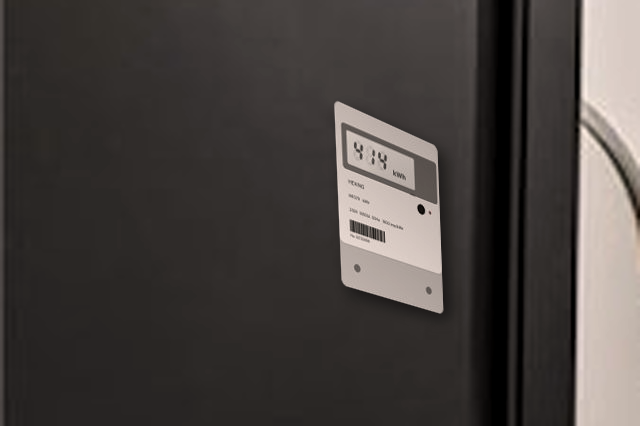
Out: 414 (kWh)
